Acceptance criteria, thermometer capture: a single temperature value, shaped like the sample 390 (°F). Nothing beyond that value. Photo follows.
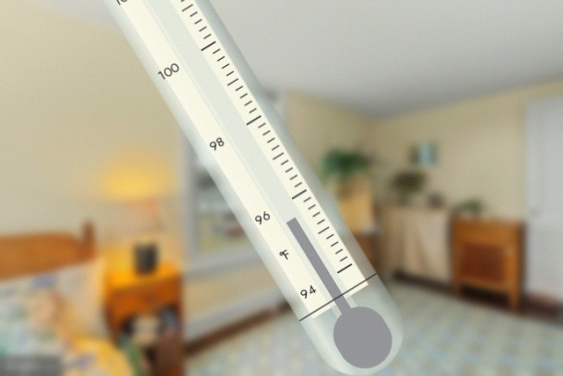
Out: 95.6 (°F)
